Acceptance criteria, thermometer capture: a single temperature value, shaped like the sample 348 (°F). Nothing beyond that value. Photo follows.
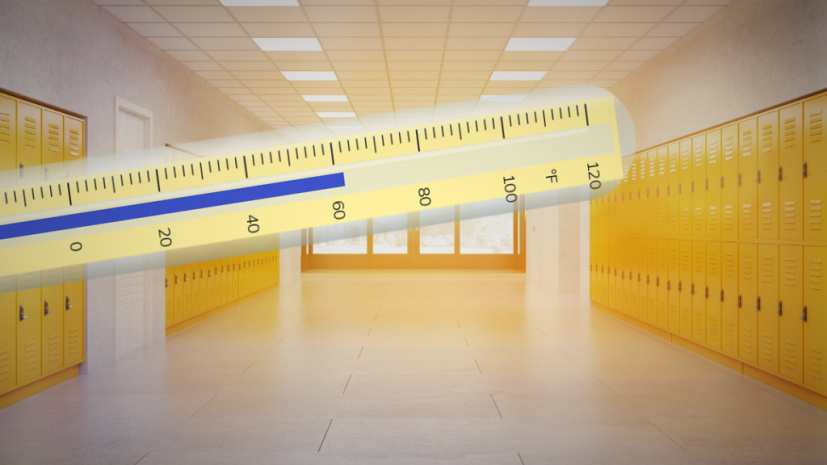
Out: 62 (°F)
